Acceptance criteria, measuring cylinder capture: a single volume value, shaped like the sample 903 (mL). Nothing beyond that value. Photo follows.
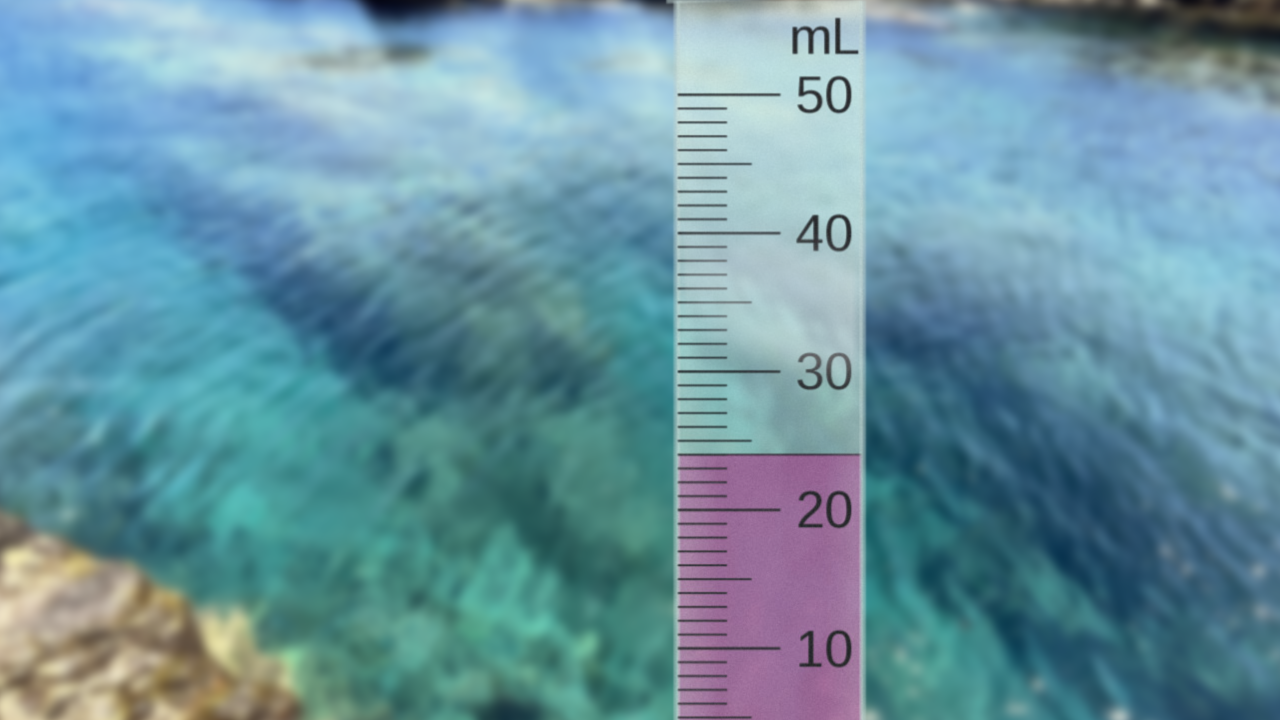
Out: 24 (mL)
